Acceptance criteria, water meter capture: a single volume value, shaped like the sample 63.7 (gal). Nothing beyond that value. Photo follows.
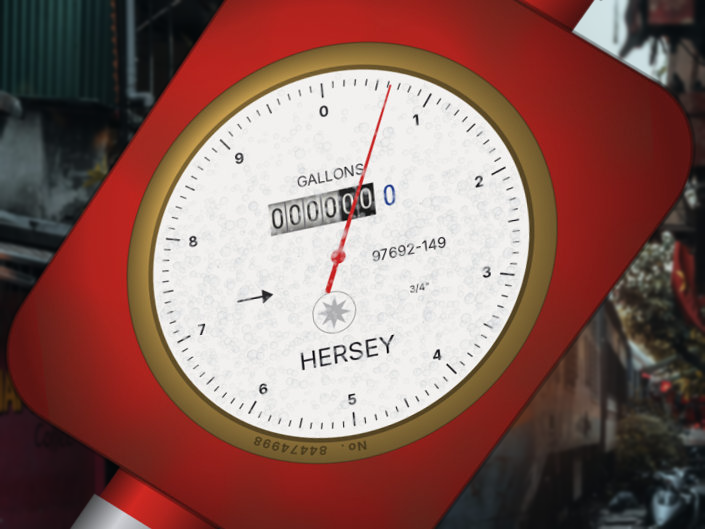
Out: 0.6 (gal)
